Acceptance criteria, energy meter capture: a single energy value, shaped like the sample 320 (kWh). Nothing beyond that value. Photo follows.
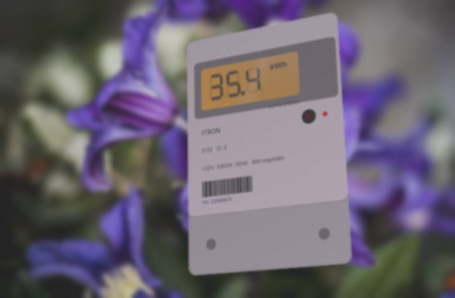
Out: 35.4 (kWh)
